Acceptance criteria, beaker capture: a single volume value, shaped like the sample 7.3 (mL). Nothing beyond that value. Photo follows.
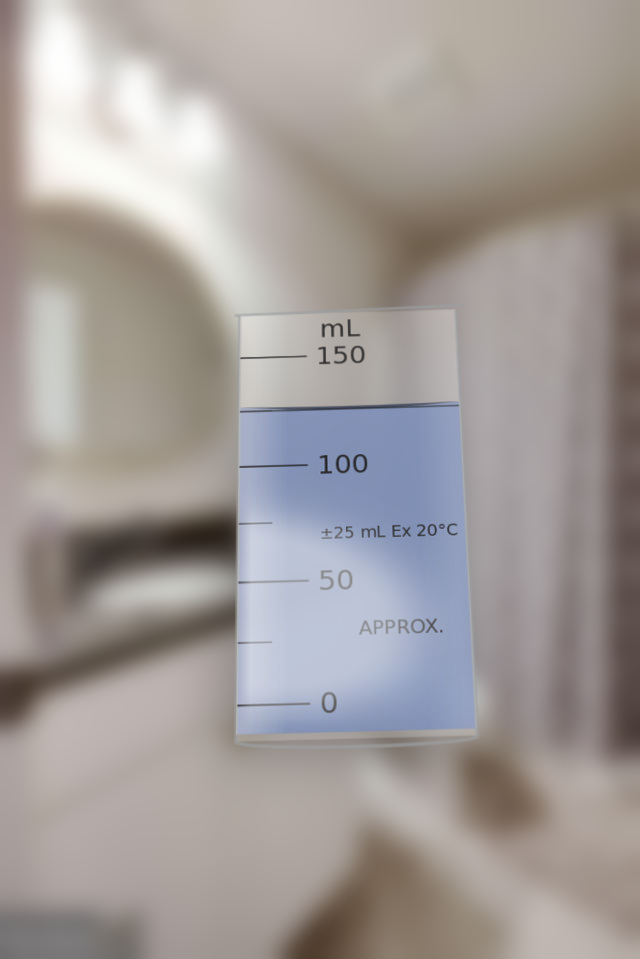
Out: 125 (mL)
